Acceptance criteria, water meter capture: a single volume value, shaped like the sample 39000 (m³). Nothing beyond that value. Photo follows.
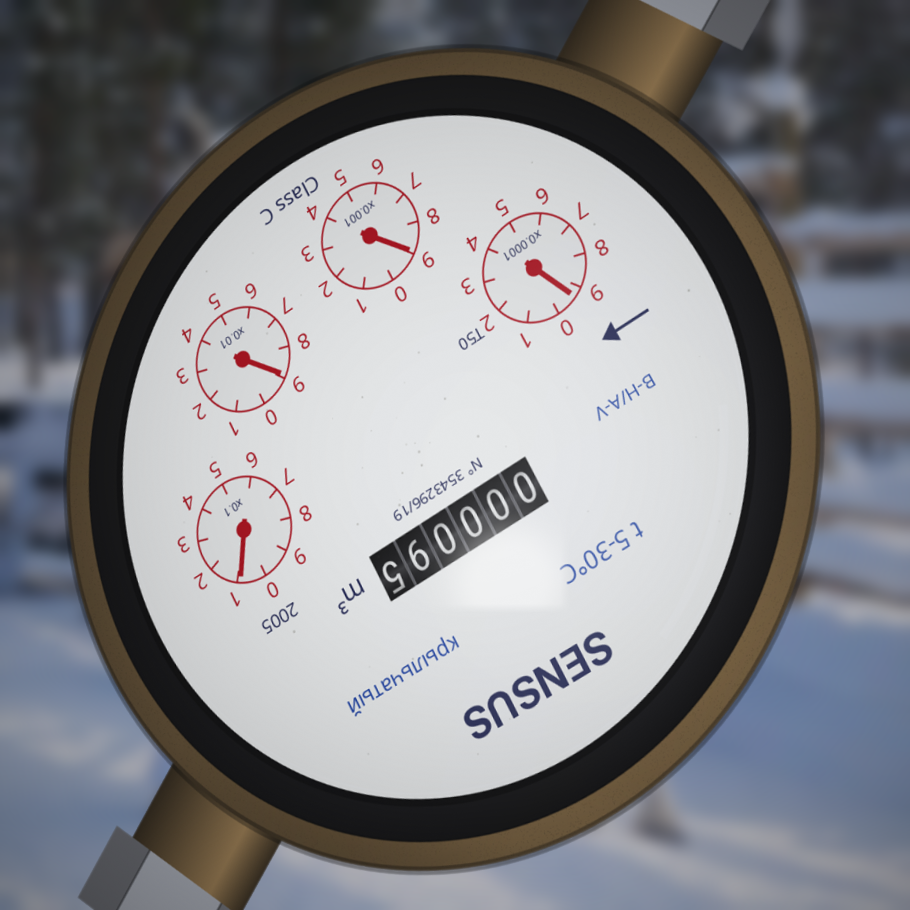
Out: 95.0889 (m³)
